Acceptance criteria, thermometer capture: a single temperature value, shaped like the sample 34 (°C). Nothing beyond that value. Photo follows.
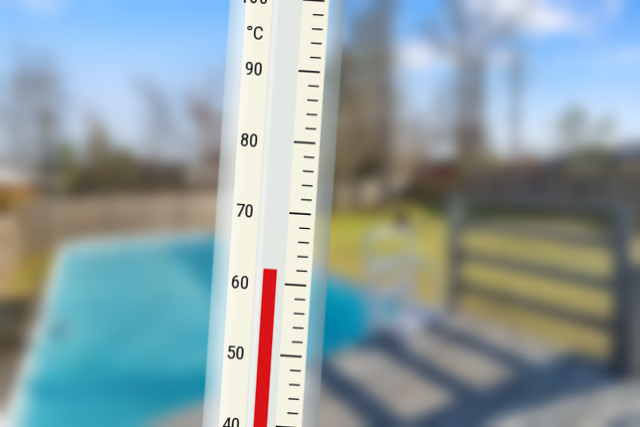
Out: 62 (°C)
